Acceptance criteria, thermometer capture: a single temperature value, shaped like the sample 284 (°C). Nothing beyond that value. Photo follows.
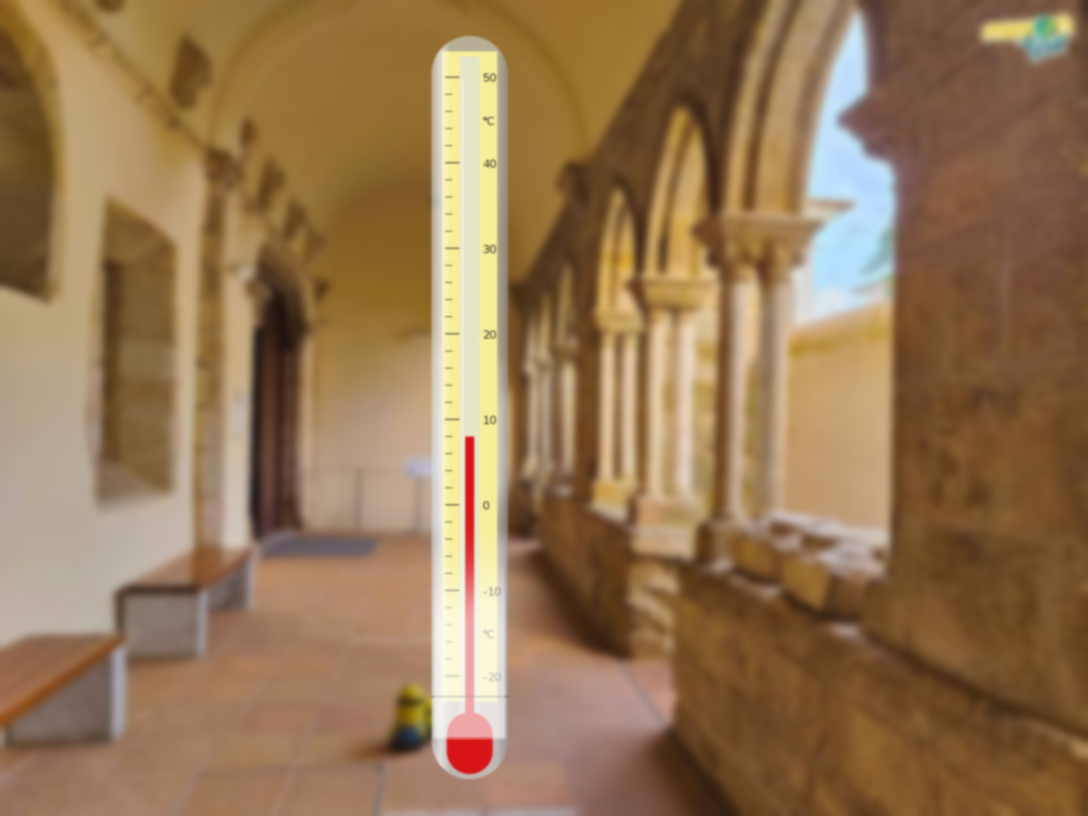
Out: 8 (°C)
